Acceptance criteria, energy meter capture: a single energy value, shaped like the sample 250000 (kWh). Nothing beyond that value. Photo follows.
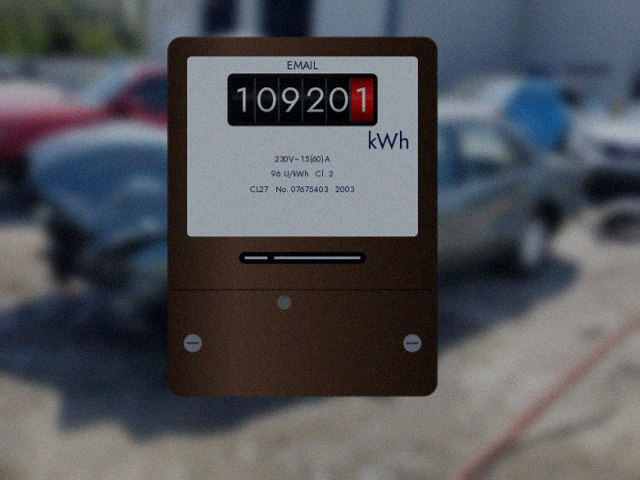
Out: 10920.1 (kWh)
